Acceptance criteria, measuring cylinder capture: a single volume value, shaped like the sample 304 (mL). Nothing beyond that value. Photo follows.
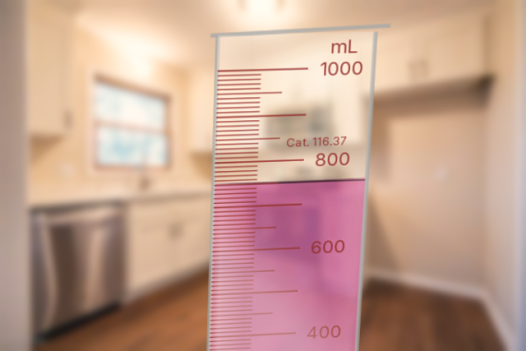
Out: 750 (mL)
